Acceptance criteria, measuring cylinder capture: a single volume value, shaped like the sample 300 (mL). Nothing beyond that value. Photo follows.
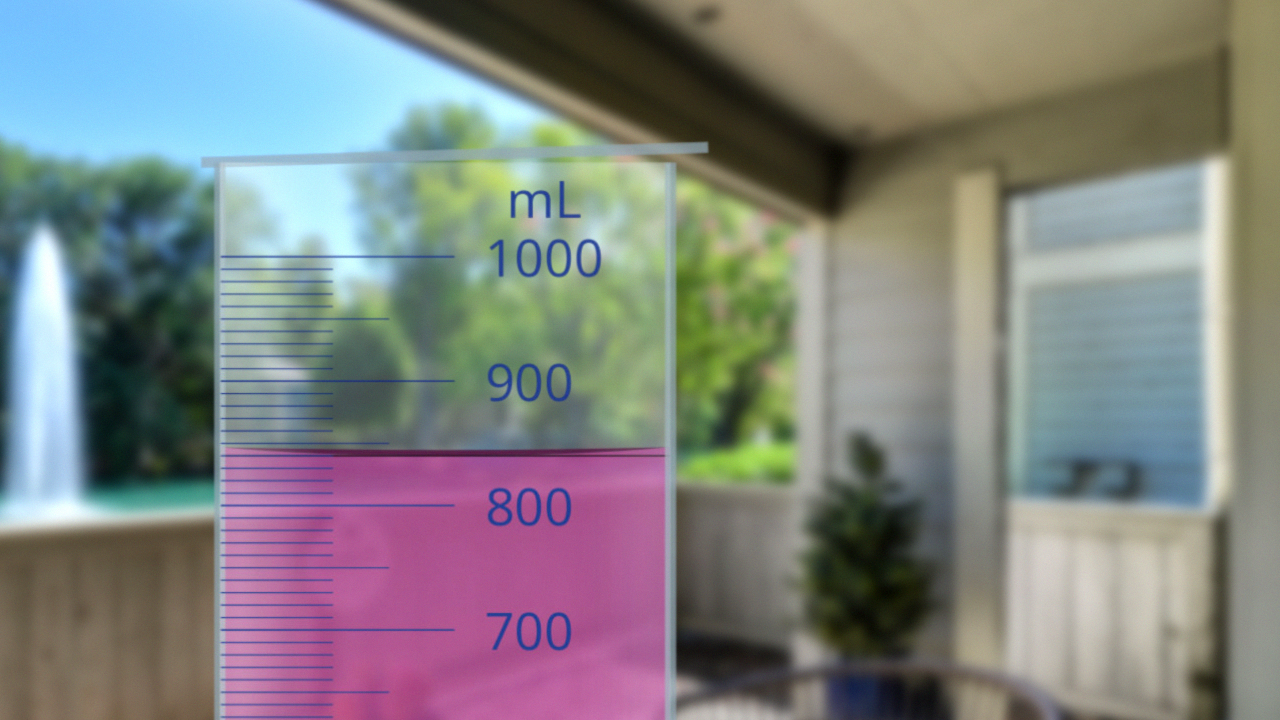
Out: 840 (mL)
